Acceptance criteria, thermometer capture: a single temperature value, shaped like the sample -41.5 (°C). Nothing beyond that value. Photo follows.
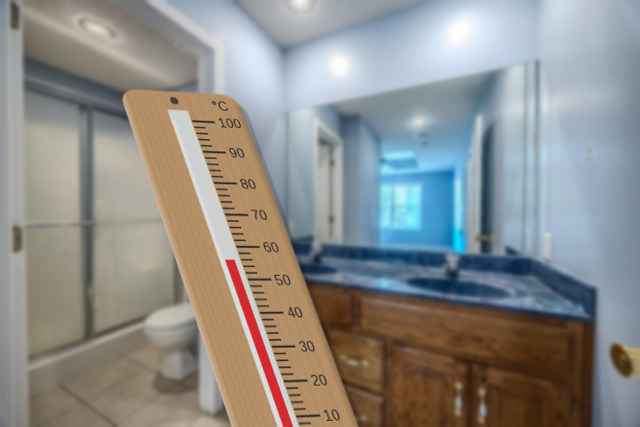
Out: 56 (°C)
